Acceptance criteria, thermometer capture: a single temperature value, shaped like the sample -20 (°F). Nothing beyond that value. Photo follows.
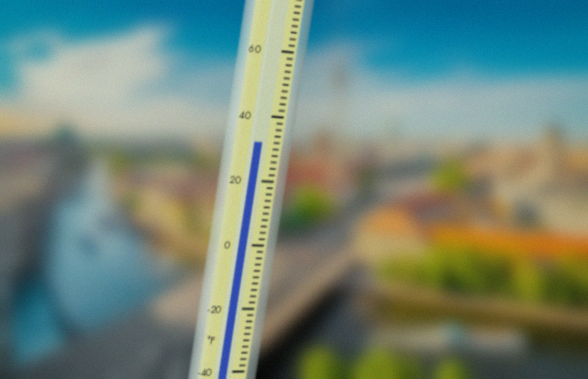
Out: 32 (°F)
